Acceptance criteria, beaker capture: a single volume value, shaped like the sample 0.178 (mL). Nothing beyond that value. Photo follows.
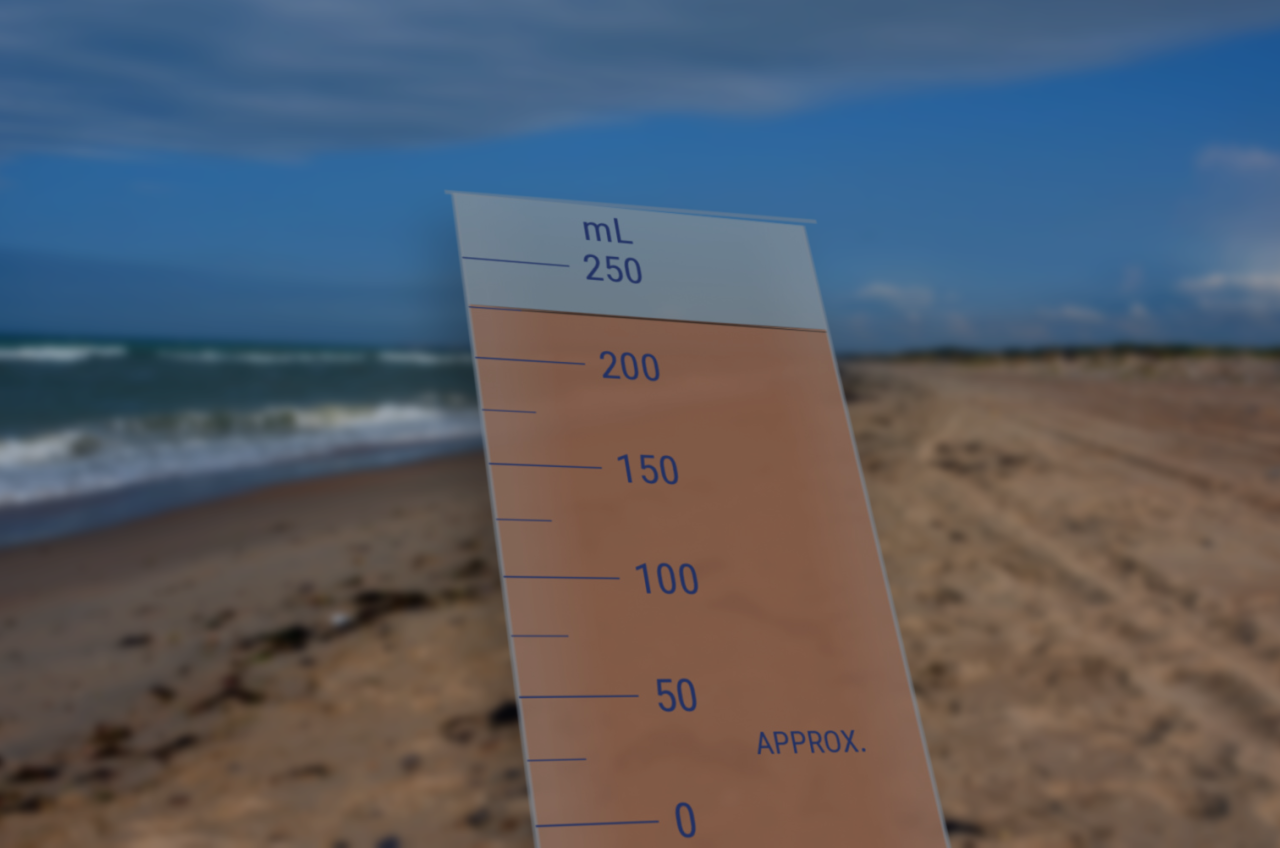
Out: 225 (mL)
